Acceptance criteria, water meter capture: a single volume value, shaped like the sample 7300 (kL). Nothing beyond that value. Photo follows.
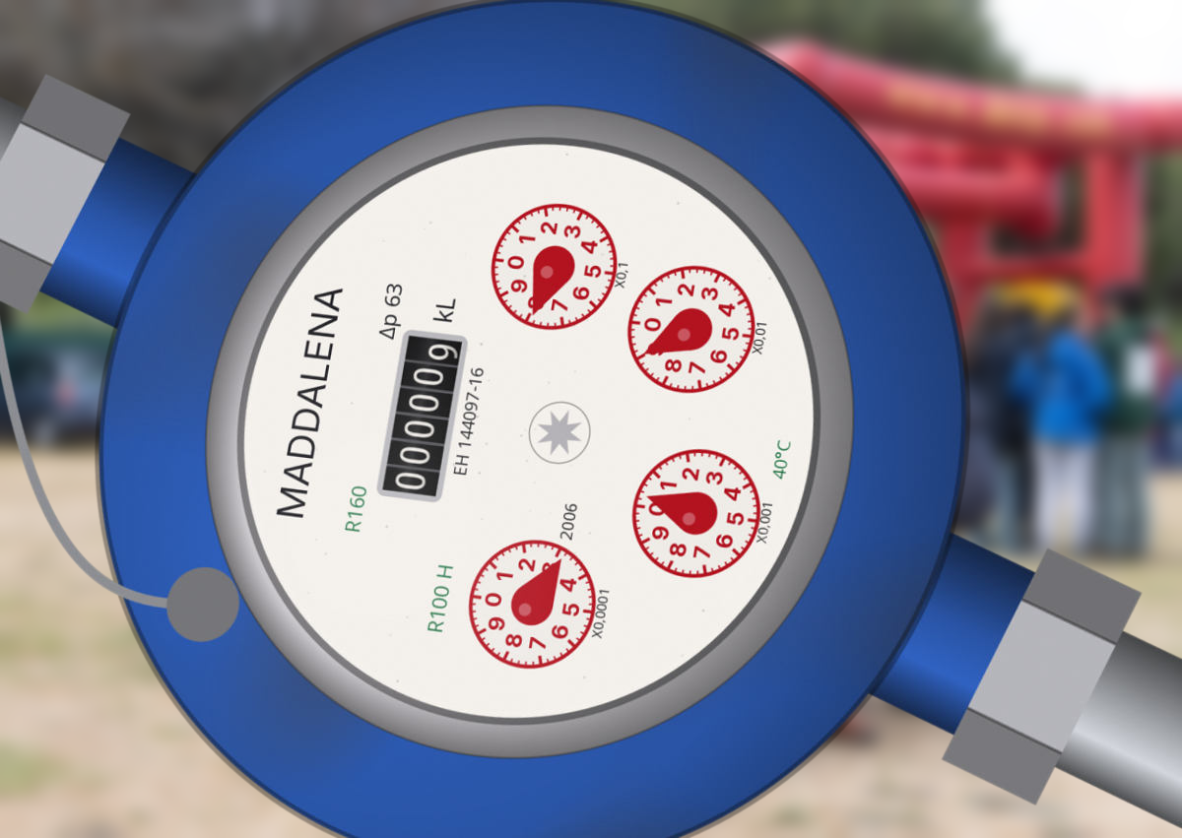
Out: 8.7903 (kL)
